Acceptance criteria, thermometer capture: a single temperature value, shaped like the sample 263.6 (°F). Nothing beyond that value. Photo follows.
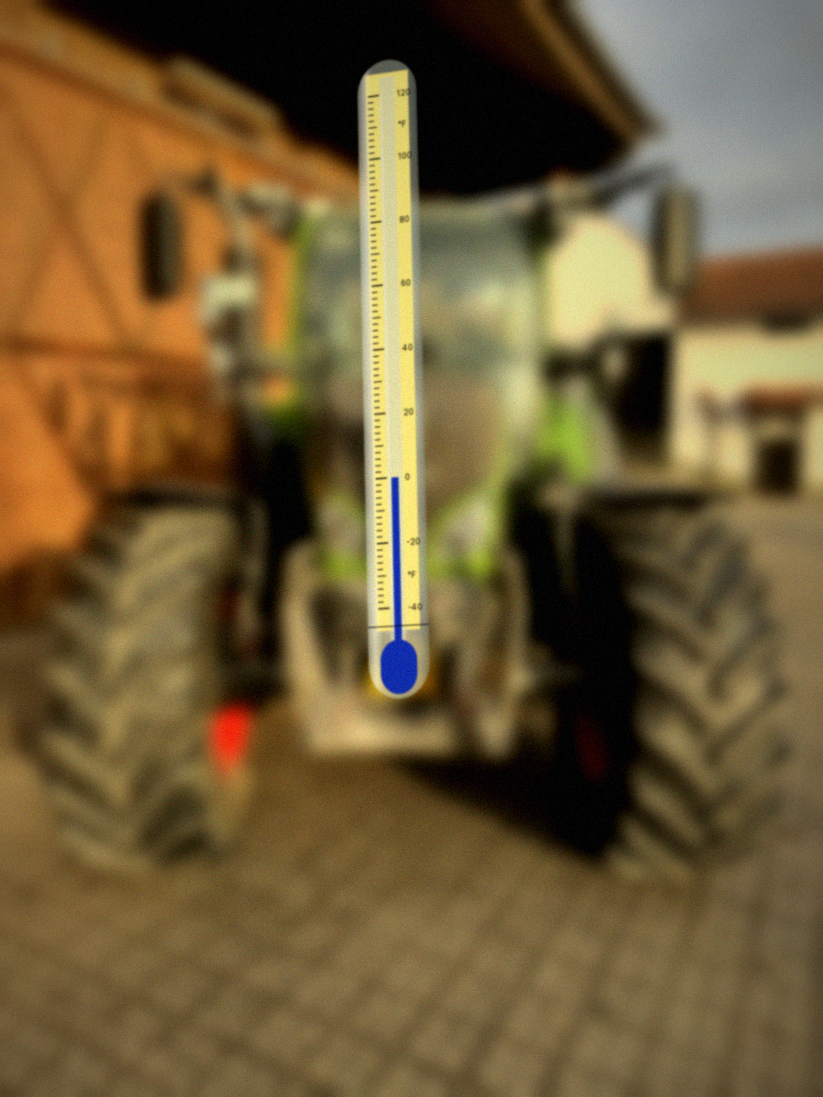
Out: 0 (°F)
